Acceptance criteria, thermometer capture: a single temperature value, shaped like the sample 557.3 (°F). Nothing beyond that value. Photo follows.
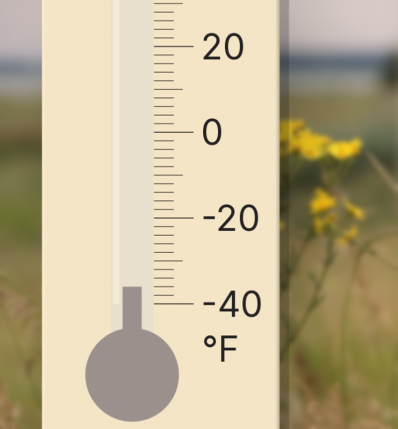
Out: -36 (°F)
